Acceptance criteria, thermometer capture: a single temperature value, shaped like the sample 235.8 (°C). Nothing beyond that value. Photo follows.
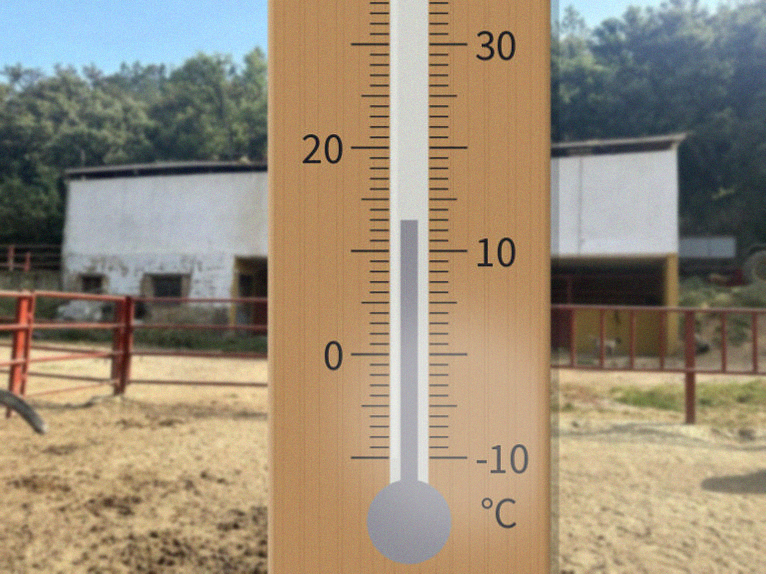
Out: 13 (°C)
